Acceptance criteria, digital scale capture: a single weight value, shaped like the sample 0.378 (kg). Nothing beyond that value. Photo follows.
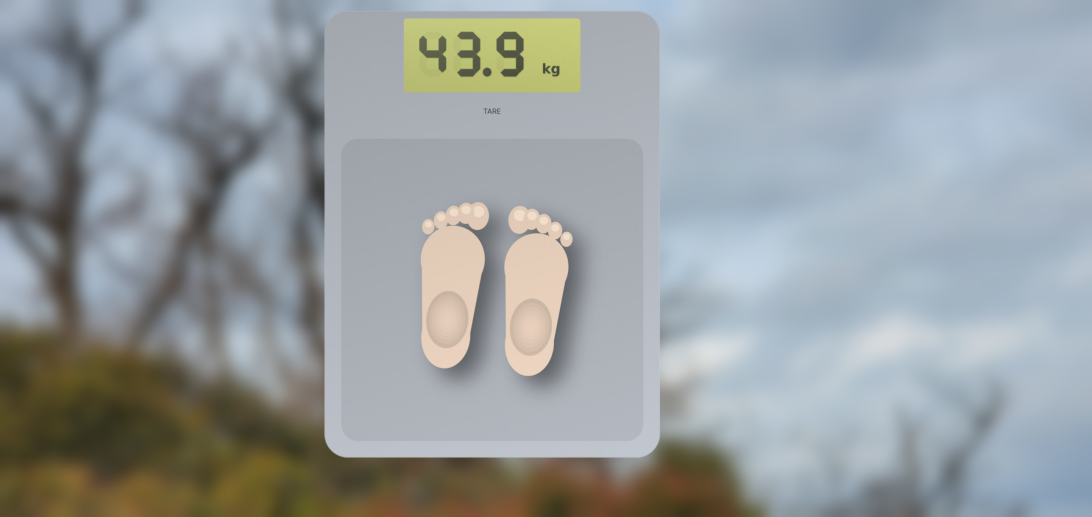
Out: 43.9 (kg)
